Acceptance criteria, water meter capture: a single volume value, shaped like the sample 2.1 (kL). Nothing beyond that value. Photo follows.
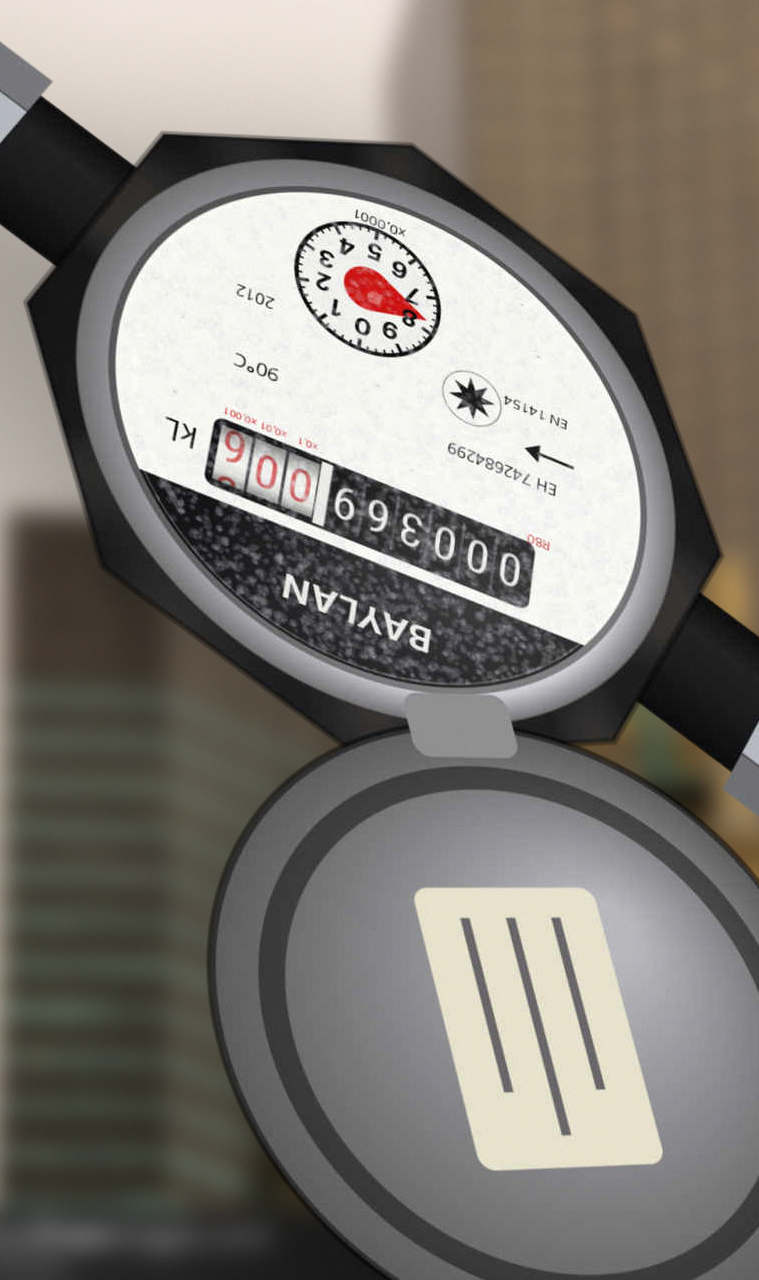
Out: 369.0057 (kL)
